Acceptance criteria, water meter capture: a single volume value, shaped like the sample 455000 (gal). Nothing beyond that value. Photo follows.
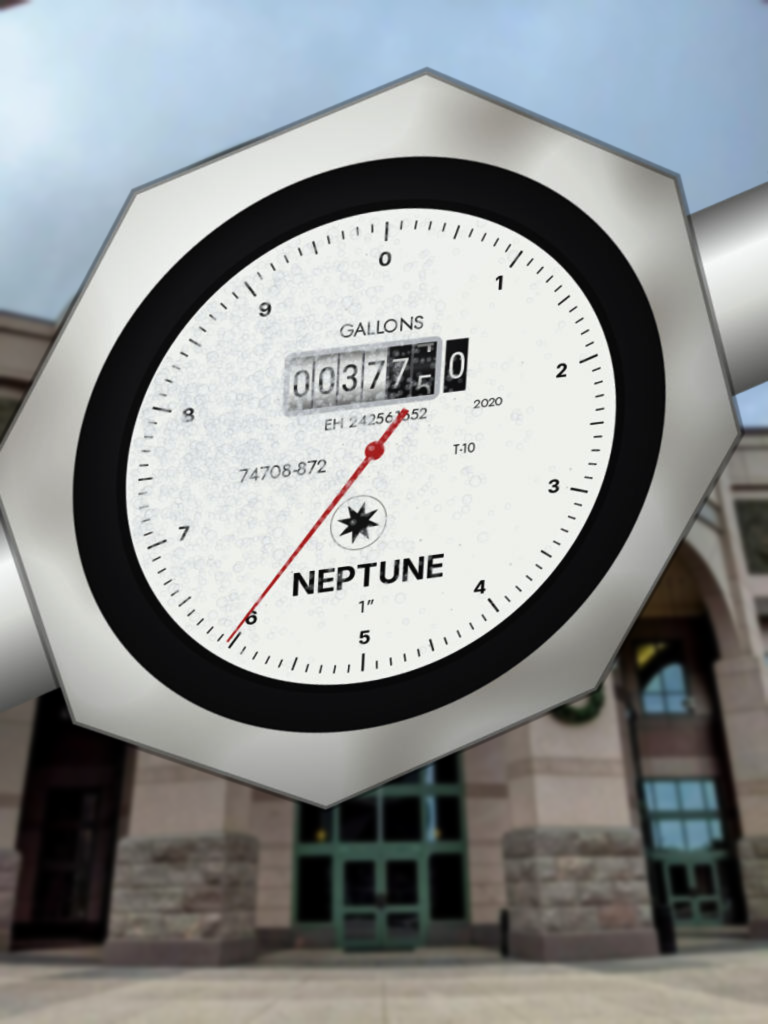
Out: 37746.0 (gal)
